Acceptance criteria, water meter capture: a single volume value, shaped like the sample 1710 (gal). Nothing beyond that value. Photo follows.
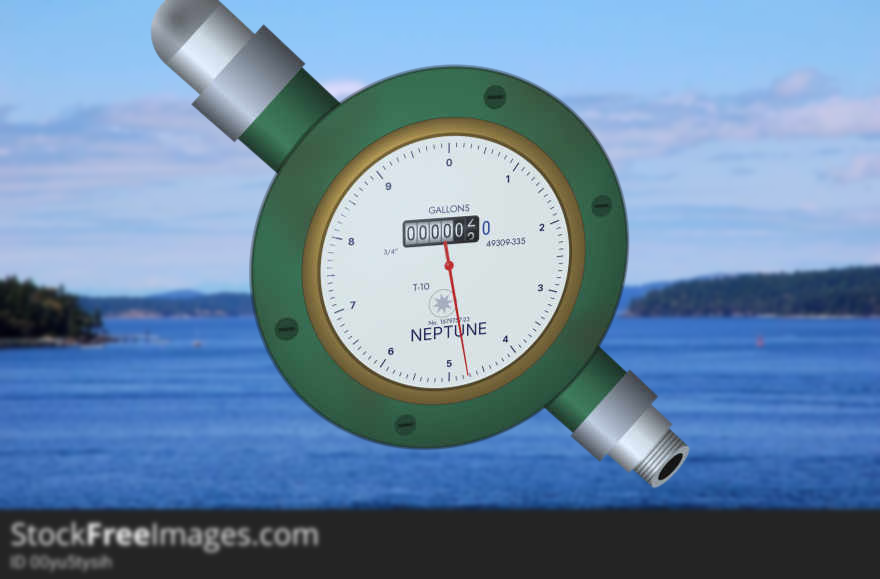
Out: 24.7 (gal)
